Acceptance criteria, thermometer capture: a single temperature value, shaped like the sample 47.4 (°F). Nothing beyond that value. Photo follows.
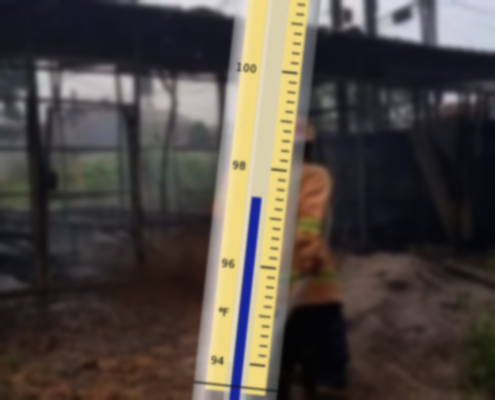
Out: 97.4 (°F)
